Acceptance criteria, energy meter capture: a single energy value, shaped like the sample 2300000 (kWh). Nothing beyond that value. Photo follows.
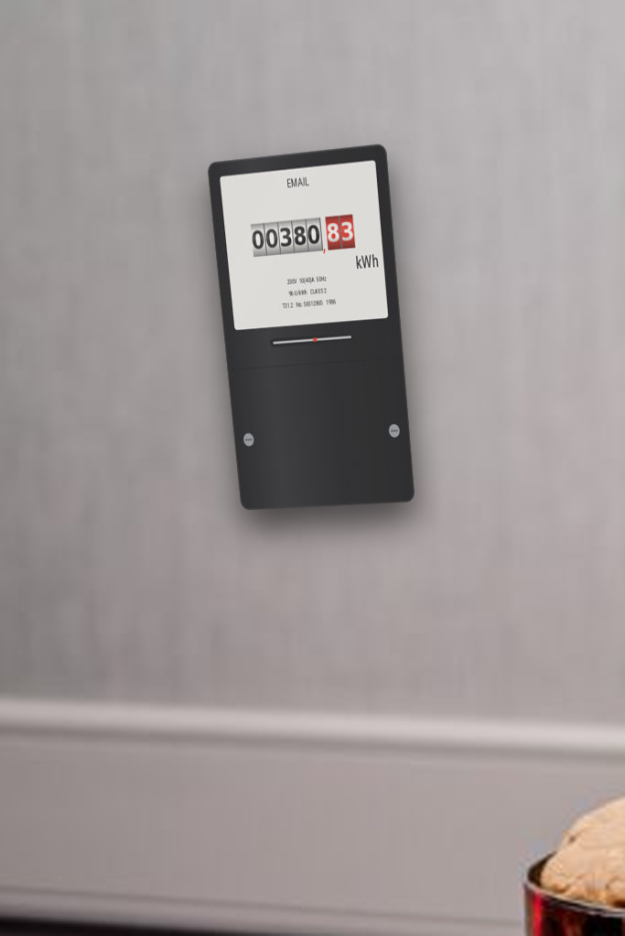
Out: 380.83 (kWh)
